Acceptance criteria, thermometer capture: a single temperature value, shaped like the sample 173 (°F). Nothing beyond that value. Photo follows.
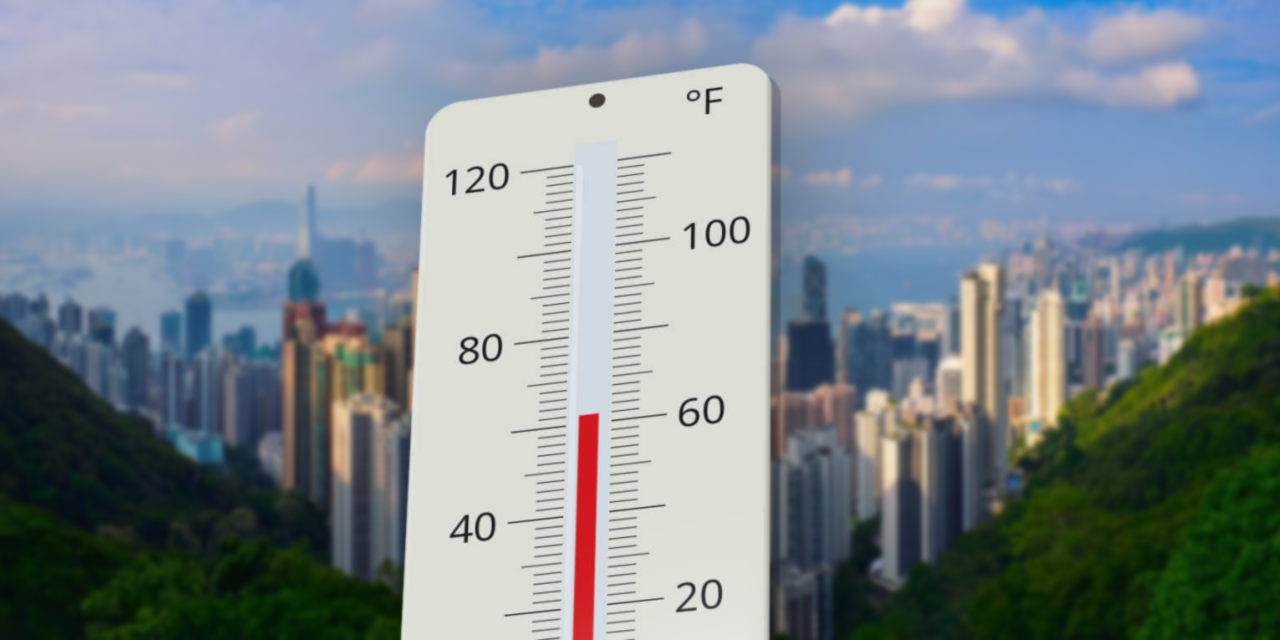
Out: 62 (°F)
